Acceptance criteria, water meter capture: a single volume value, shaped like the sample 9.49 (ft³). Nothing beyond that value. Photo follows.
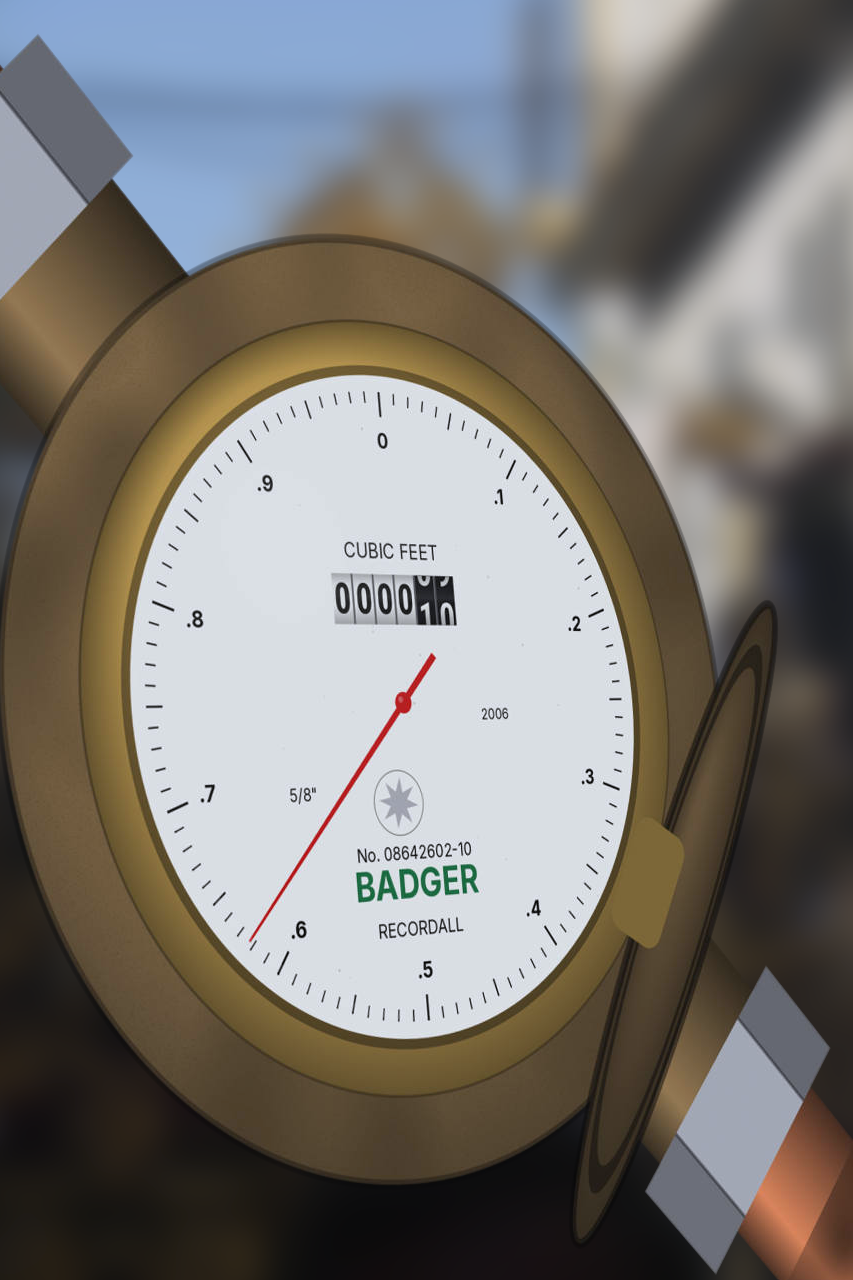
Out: 9.62 (ft³)
